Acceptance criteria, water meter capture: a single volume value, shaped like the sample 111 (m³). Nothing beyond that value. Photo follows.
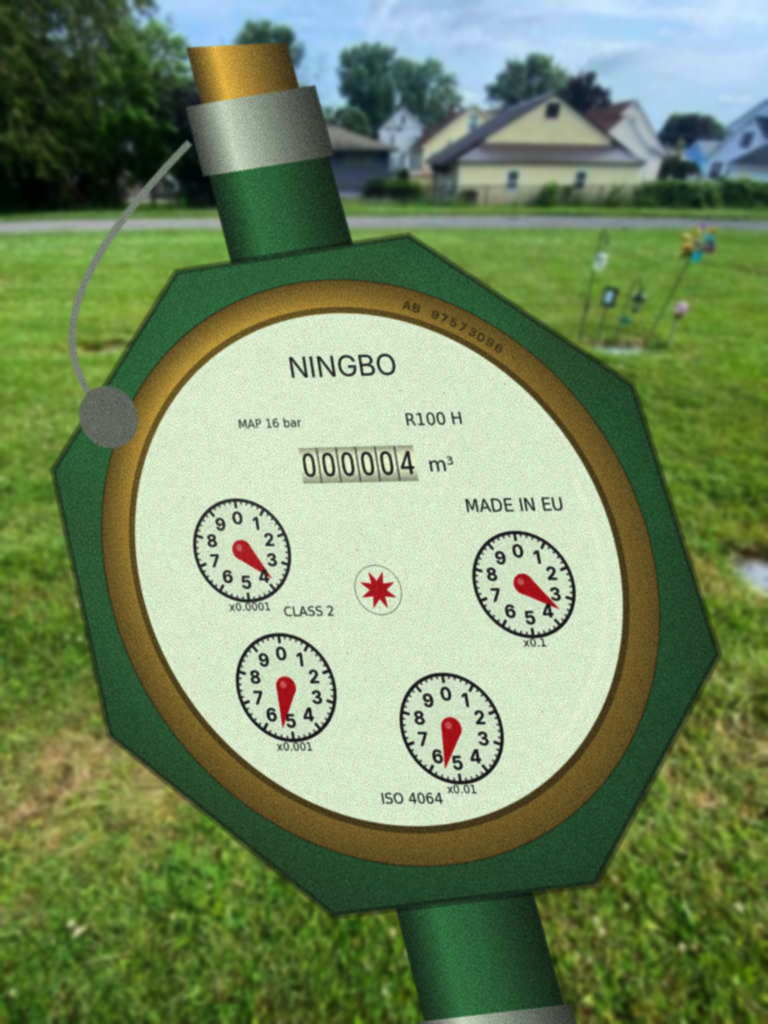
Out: 4.3553 (m³)
